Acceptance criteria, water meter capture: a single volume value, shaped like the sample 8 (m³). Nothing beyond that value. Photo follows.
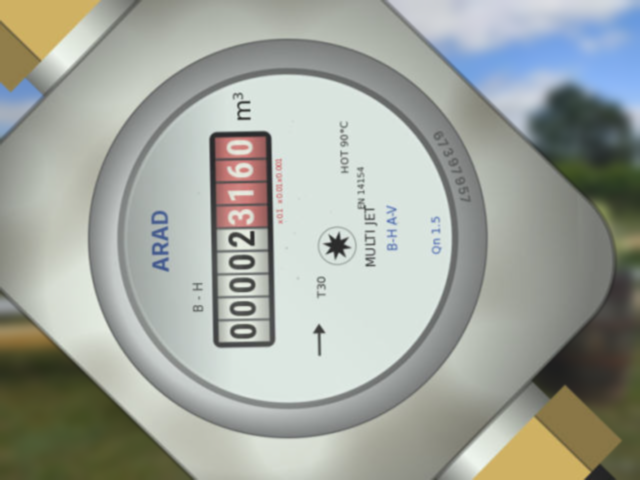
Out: 2.3160 (m³)
